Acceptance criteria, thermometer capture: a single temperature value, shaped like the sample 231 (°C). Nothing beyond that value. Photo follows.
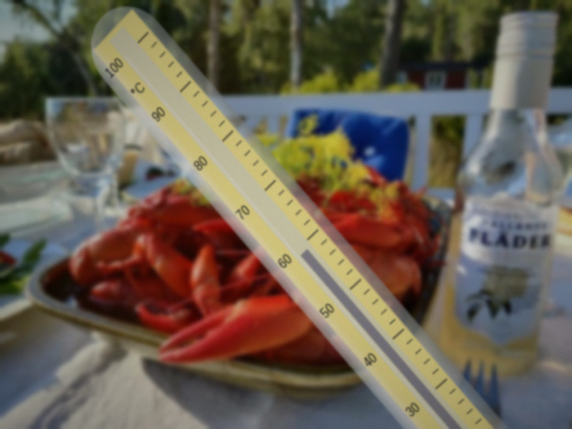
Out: 59 (°C)
